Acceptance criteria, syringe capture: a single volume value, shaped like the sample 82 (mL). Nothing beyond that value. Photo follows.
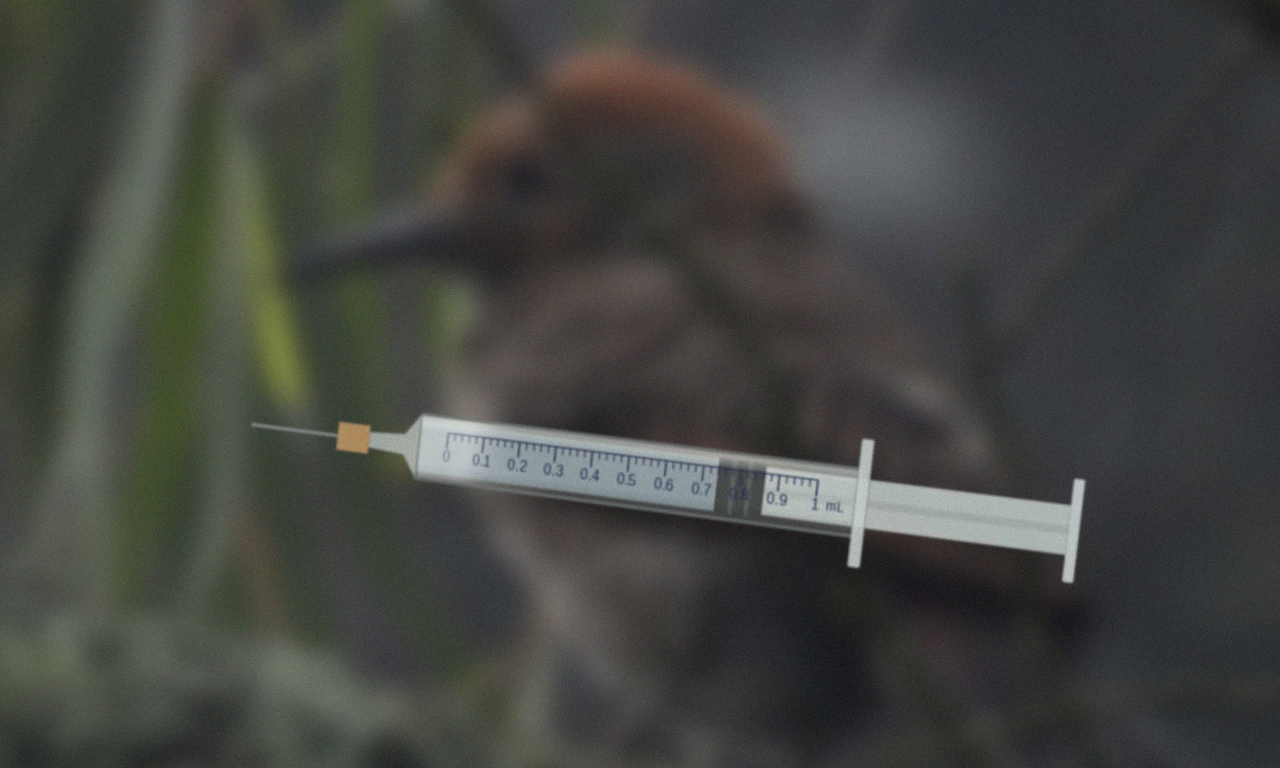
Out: 0.74 (mL)
